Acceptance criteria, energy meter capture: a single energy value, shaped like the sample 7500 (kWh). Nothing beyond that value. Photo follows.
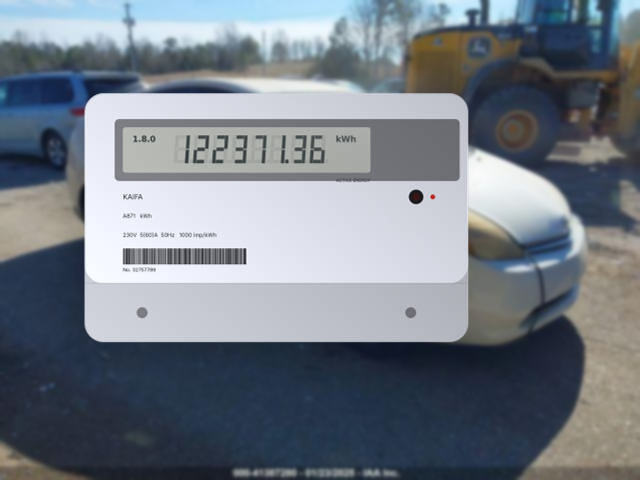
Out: 122371.36 (kWh)
